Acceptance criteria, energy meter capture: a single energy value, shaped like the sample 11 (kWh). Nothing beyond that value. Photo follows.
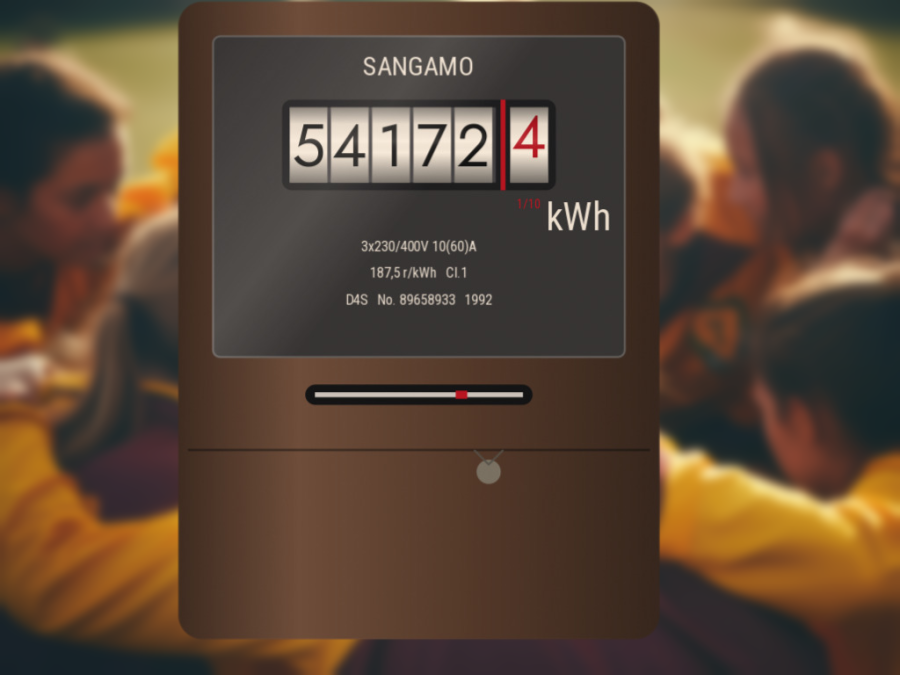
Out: 54172.4 (kWh)
